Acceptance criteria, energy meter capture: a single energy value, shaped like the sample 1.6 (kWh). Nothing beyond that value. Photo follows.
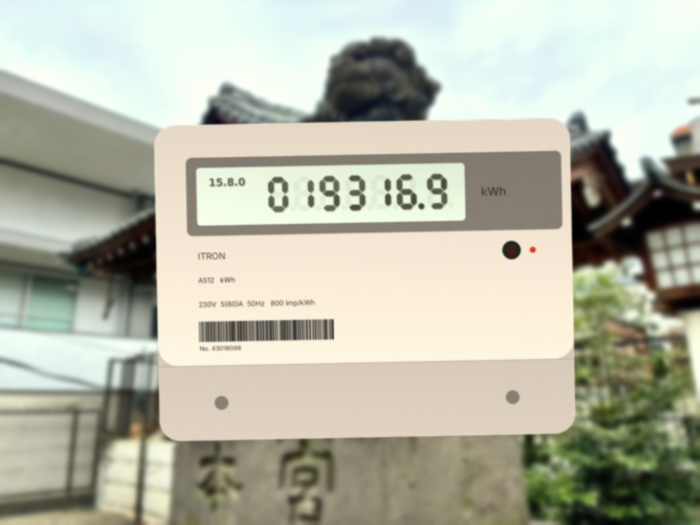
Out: 19316.9 (kWh)
